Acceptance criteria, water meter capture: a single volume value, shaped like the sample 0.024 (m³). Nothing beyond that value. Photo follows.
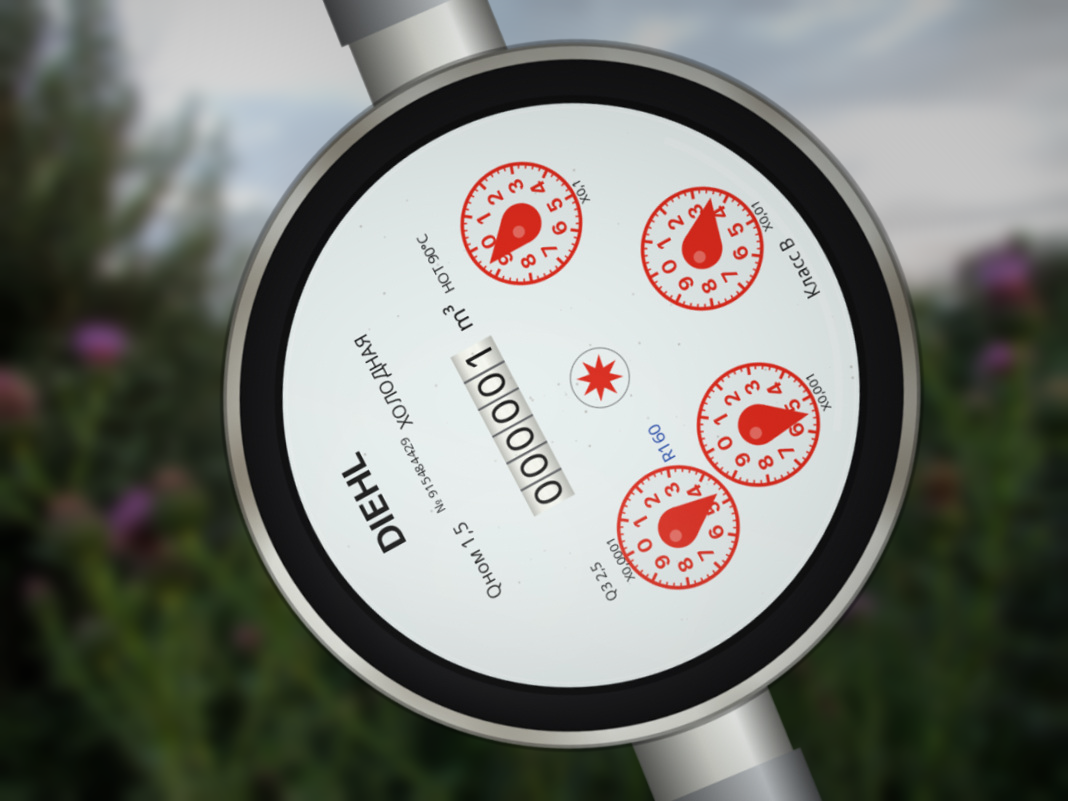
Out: 0.9354 (m³)
